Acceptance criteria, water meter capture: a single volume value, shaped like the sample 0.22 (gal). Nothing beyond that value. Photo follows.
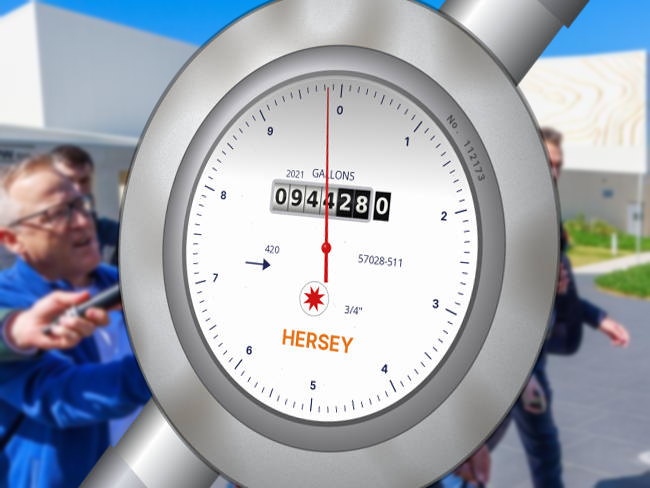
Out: 944279.8 (gal)
